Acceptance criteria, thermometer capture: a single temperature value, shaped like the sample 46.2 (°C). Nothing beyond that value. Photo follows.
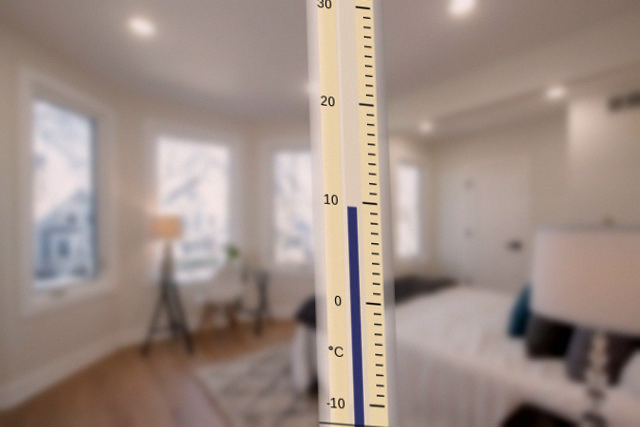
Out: 9.5 (°C)
